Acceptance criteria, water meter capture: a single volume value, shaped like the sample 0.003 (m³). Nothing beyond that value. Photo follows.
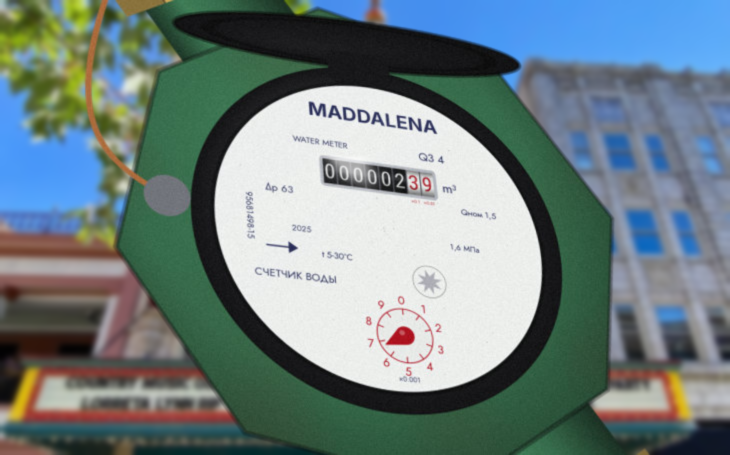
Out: 2.396 (m³)
